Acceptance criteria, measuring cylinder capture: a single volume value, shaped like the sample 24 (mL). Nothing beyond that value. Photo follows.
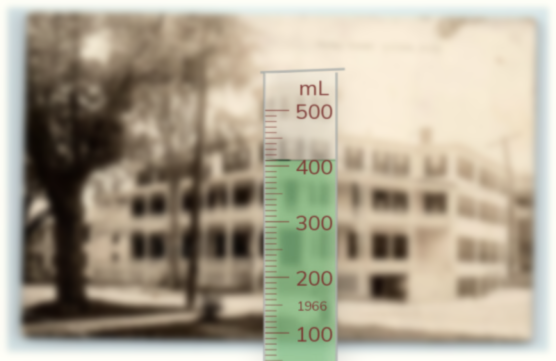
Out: 410 (mL)
